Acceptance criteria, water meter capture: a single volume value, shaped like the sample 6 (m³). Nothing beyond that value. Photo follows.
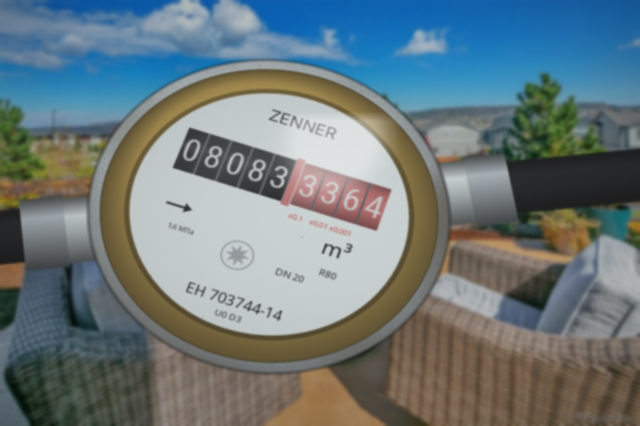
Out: 8083.3364 (m³)
